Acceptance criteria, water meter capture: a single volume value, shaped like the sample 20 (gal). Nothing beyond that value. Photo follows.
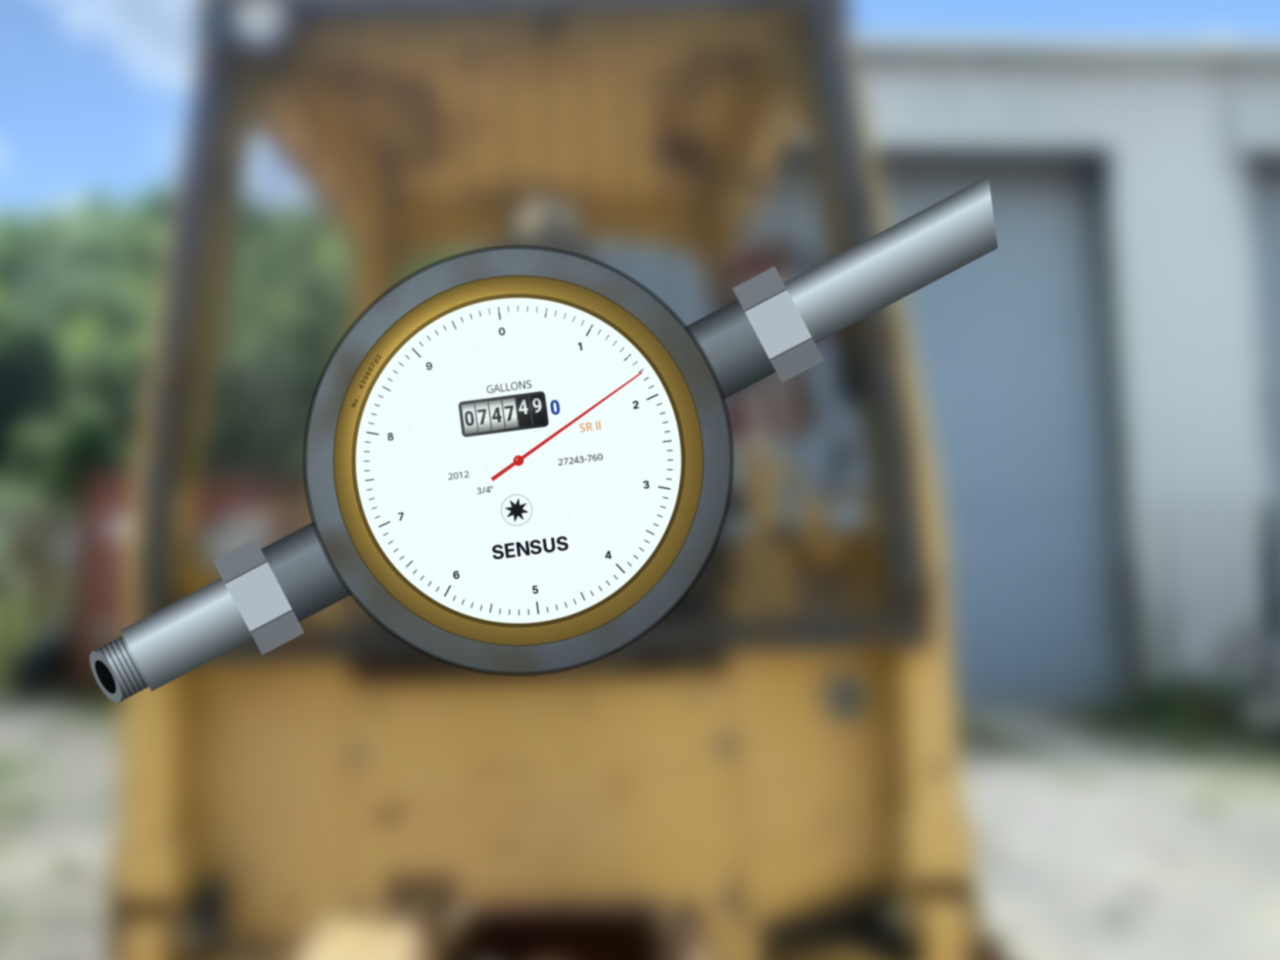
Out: 747491.7 (gal)
